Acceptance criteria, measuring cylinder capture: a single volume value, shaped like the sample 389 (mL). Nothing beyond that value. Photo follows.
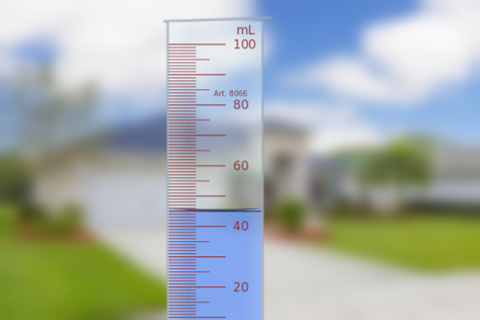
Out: 45 (mL)
